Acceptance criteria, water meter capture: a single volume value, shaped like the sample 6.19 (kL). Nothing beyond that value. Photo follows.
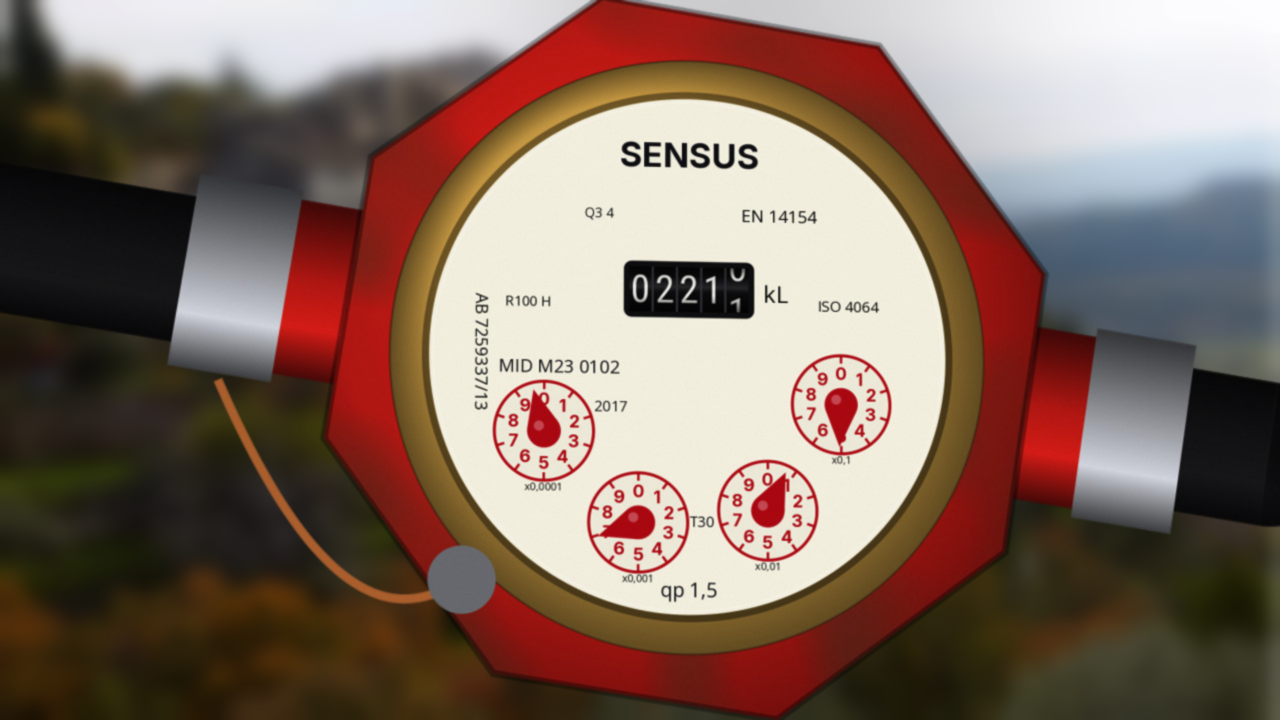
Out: 2210.5069 (kL)
